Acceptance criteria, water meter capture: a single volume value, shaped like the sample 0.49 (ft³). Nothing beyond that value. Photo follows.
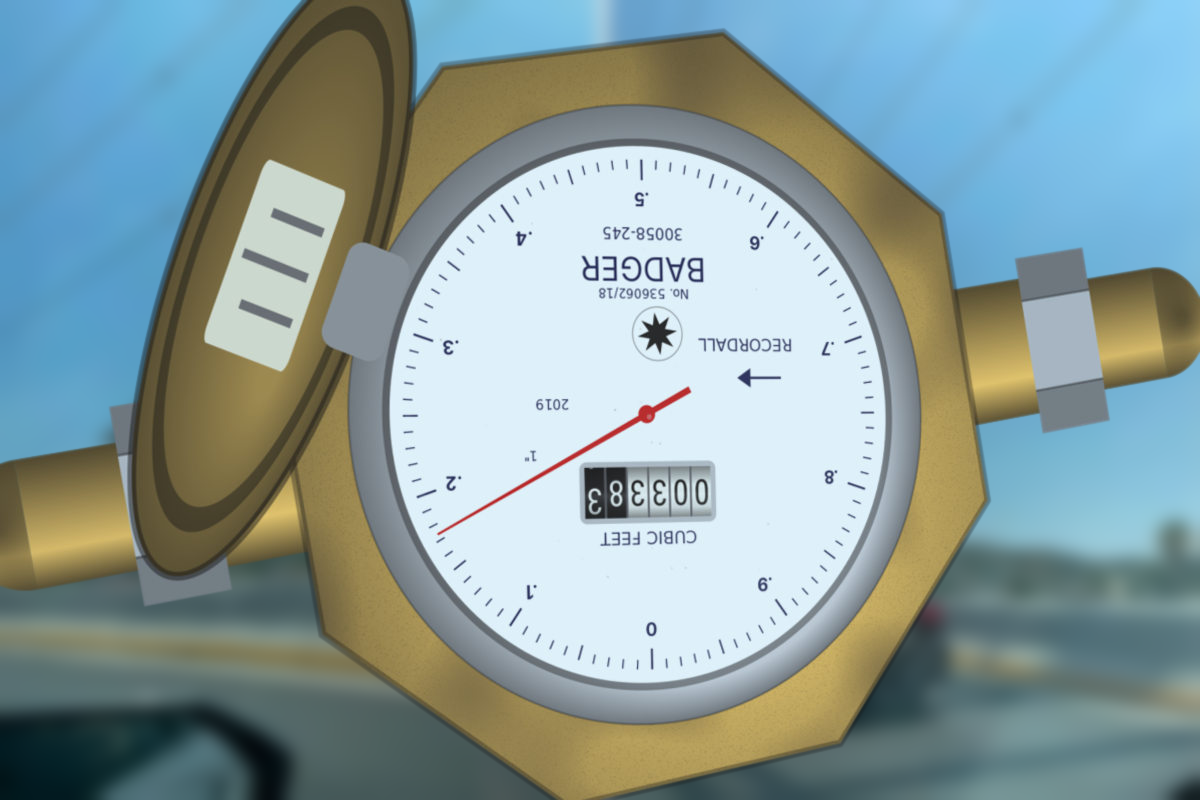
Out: 3383.17 (ft³)
